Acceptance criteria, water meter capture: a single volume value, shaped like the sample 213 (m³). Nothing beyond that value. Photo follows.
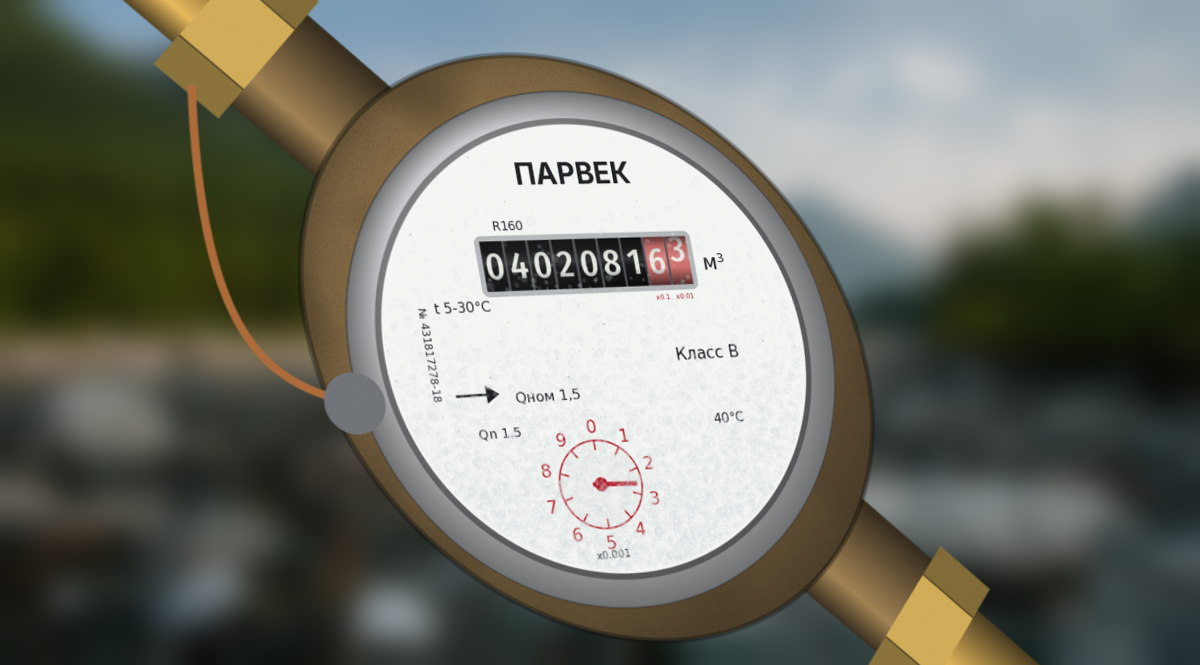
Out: 402081.632 (m³)
